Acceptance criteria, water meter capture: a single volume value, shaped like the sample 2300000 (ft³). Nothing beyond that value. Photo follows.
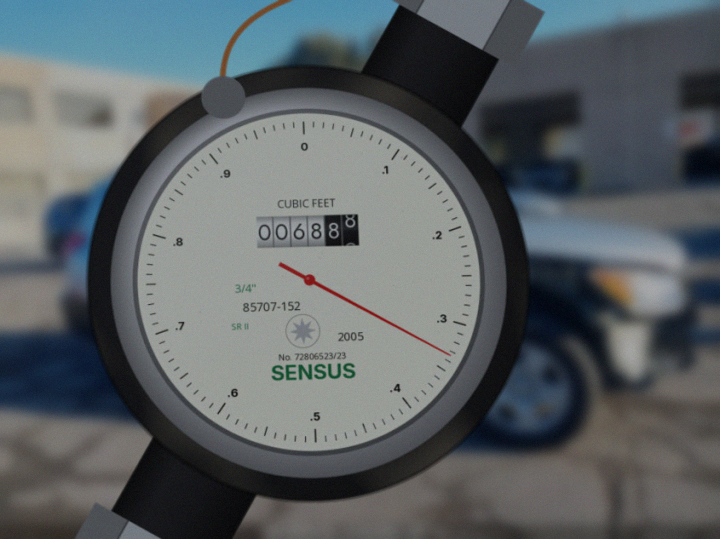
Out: 6888.33 (ft³)
